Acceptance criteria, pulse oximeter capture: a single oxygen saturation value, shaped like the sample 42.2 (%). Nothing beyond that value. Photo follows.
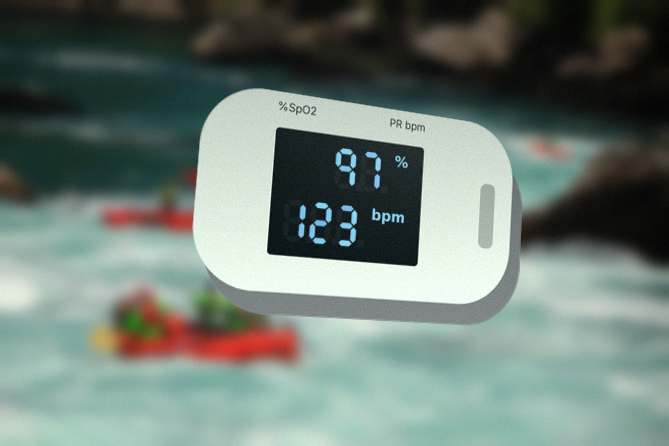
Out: 97 (%)
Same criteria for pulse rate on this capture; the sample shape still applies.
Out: 123 (bpm)
